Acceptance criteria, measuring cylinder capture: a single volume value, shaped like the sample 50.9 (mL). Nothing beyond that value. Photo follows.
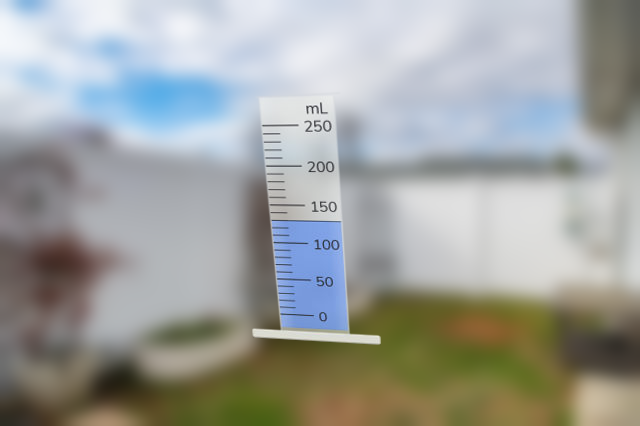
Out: 130 (mL)
